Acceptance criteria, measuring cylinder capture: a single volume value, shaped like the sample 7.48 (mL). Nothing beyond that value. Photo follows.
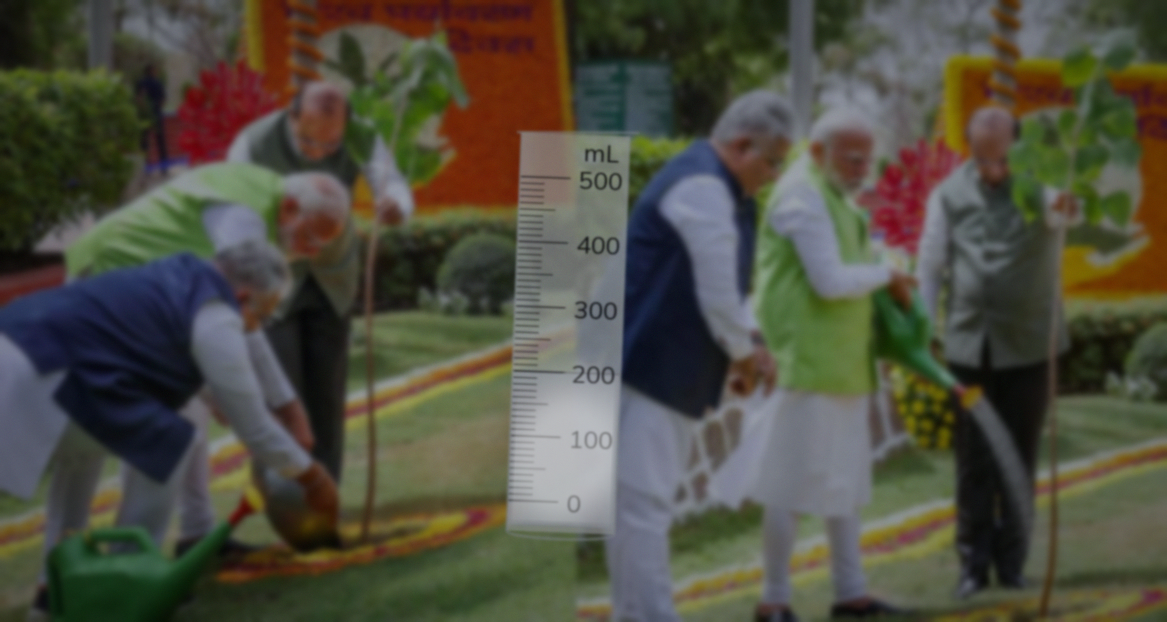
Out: 200 (mL)
